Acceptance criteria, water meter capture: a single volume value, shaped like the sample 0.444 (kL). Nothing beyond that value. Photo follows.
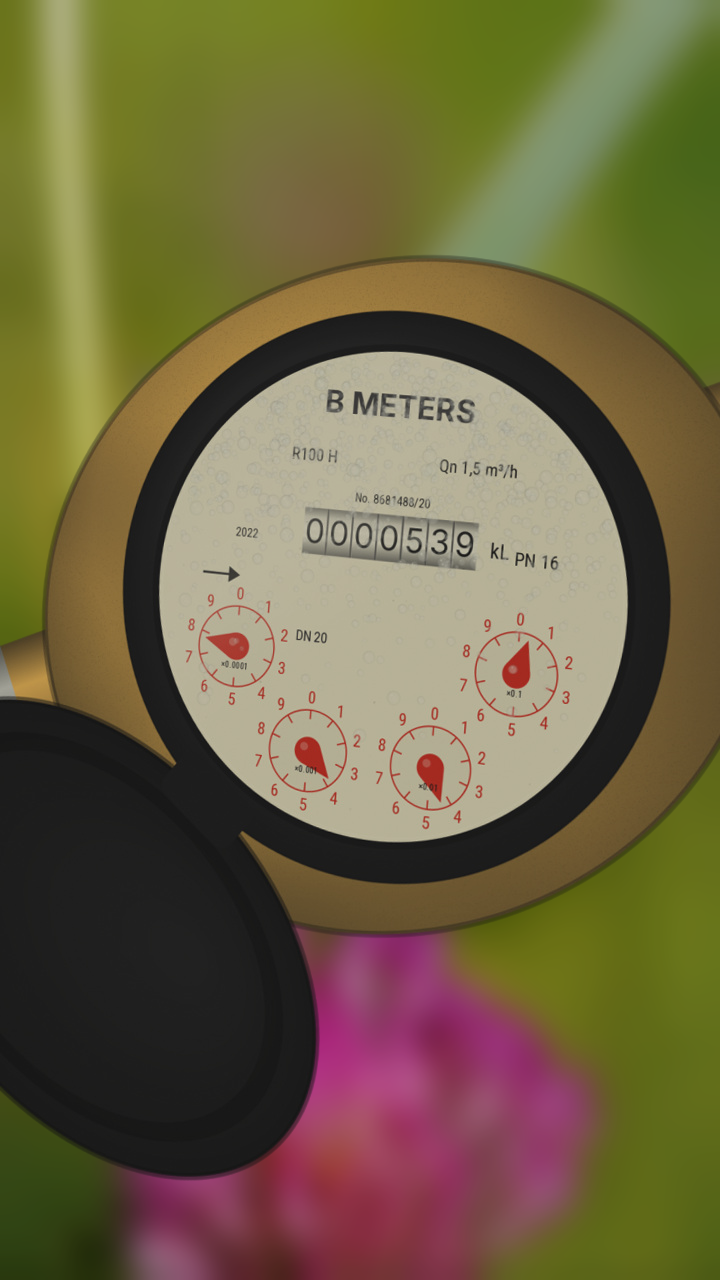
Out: 539.0437 (kL)
